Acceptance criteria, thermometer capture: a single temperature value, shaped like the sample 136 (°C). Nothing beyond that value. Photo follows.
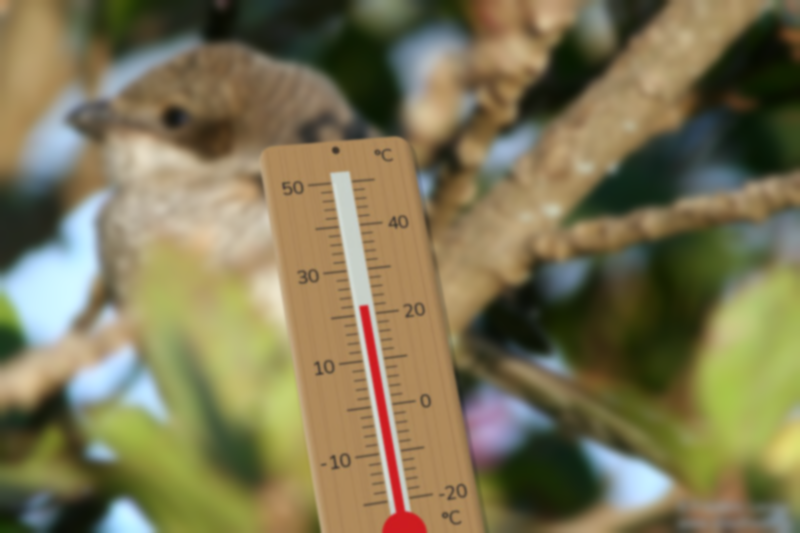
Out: 22 (°C)
